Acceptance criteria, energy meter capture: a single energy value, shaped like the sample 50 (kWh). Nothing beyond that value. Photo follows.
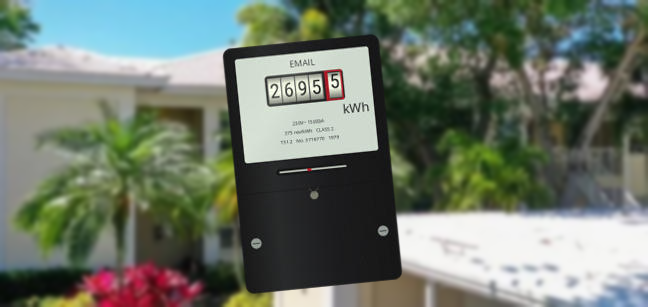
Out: 2695.5 (kWh)
